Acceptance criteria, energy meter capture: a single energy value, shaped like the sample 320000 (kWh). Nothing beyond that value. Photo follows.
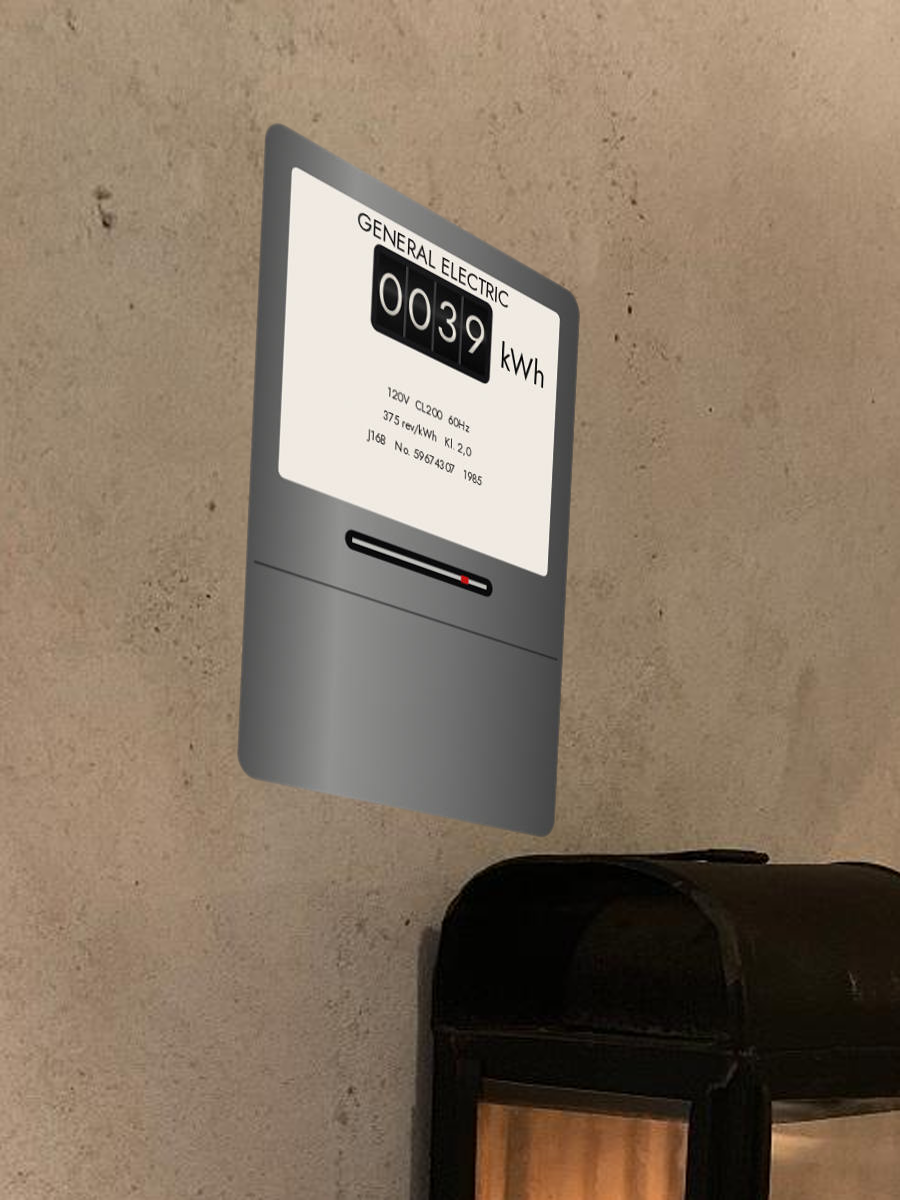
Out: 39 (kWh)
